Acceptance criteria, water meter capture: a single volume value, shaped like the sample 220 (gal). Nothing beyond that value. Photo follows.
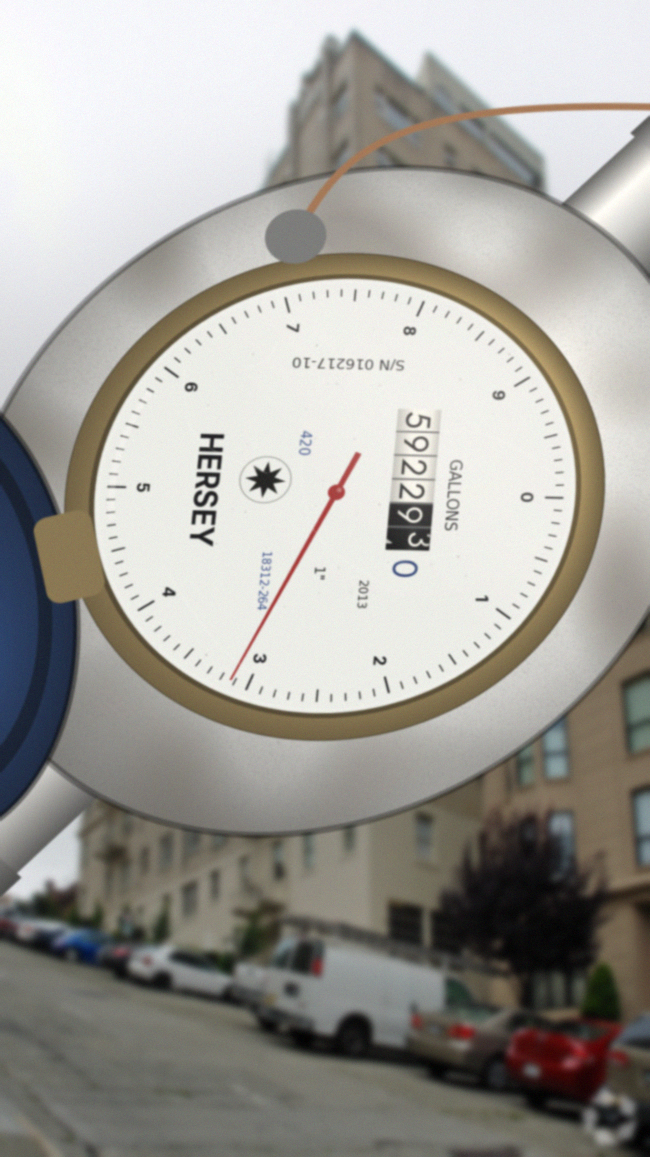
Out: 5922933.1 (gal)
